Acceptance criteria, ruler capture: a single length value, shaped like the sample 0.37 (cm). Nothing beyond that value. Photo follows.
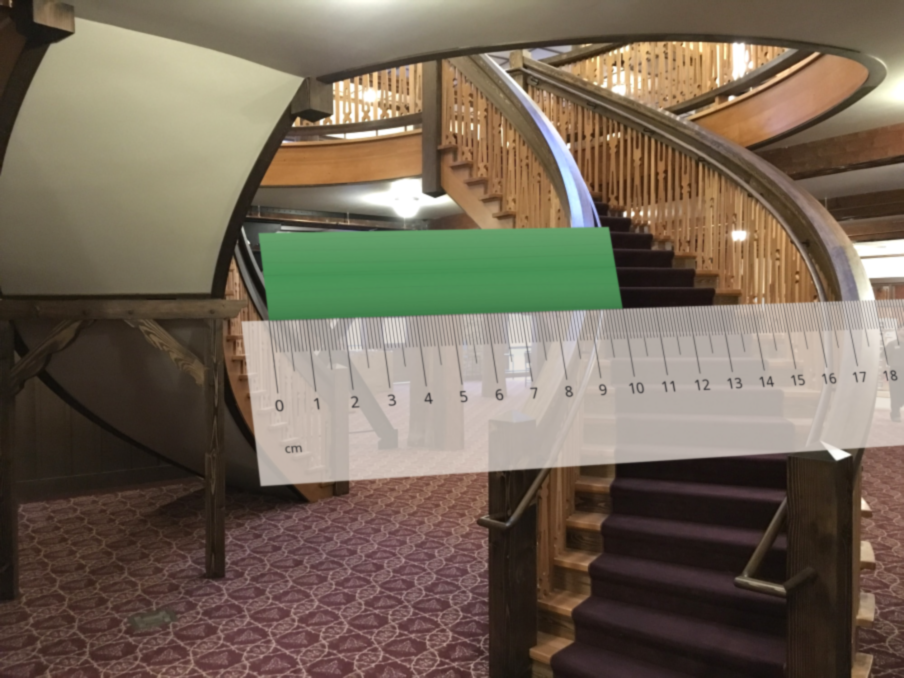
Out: 10 (cm)
